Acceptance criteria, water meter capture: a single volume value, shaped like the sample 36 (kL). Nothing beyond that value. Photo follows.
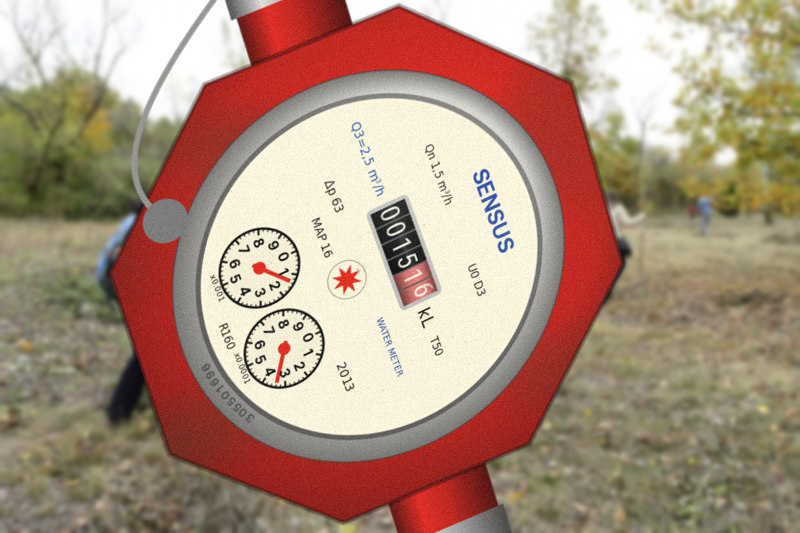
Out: 15.1613 (kL)
